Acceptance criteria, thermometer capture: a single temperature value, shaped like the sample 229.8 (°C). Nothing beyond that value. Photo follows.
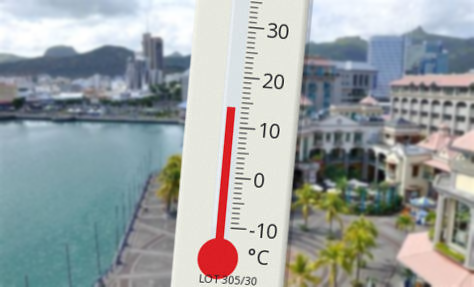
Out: 14 (°C)
